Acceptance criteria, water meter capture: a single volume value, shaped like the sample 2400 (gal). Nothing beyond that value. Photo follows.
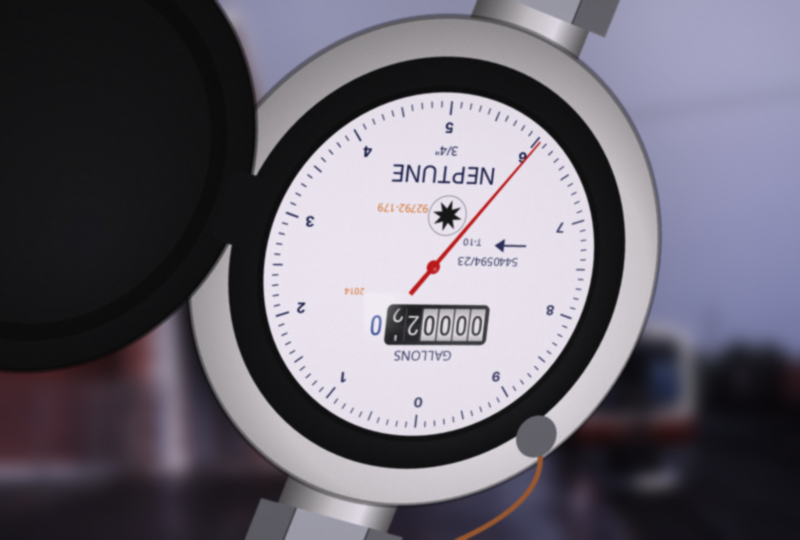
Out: 216.0 (gal)
